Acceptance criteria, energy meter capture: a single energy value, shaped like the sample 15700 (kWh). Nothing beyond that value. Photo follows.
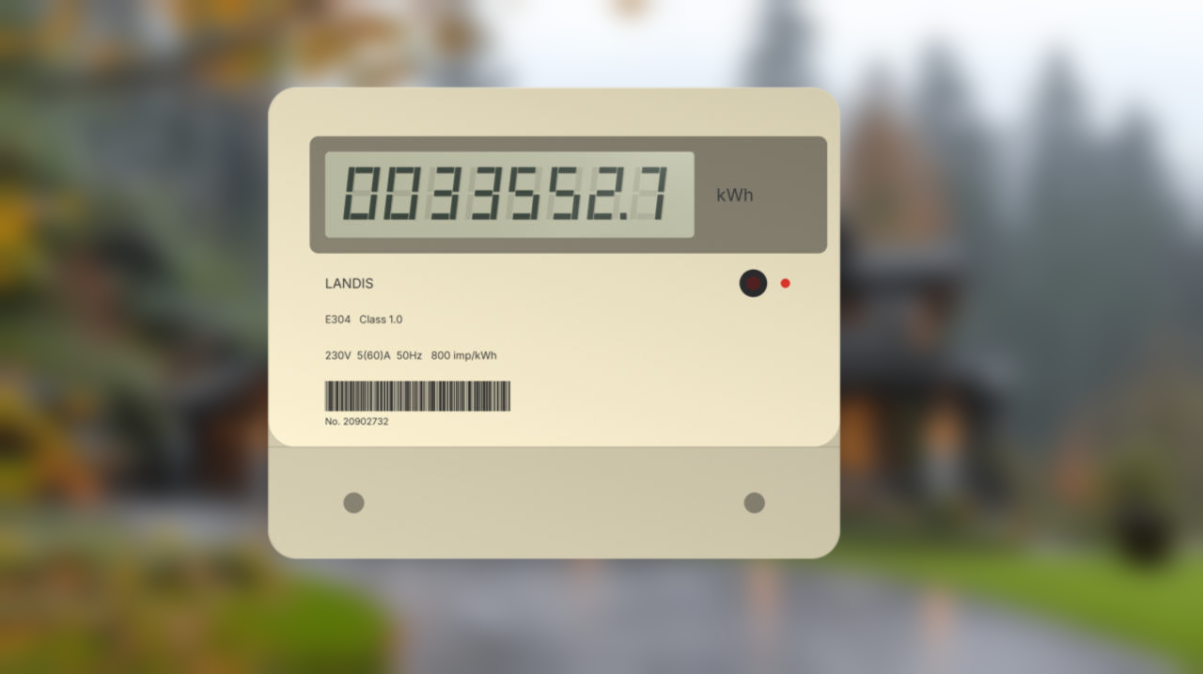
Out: 33552.7 (kWh)
